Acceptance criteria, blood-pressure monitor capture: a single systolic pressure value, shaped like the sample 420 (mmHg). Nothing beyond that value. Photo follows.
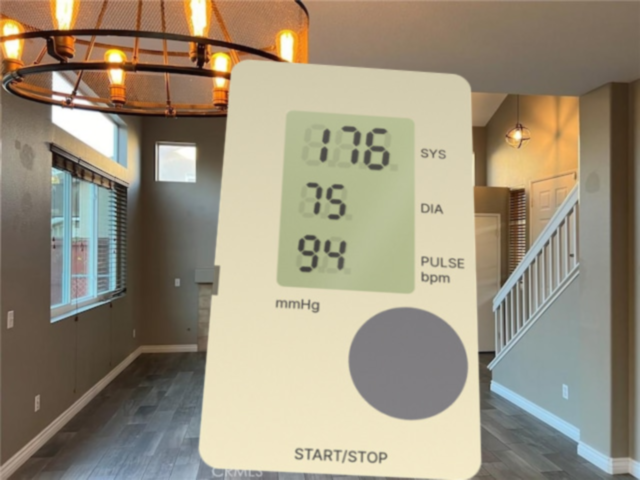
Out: 176 (mmHg)
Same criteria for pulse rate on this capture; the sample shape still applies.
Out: 94 (bpm)
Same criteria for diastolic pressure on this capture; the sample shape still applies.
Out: 75 (mmHg)
